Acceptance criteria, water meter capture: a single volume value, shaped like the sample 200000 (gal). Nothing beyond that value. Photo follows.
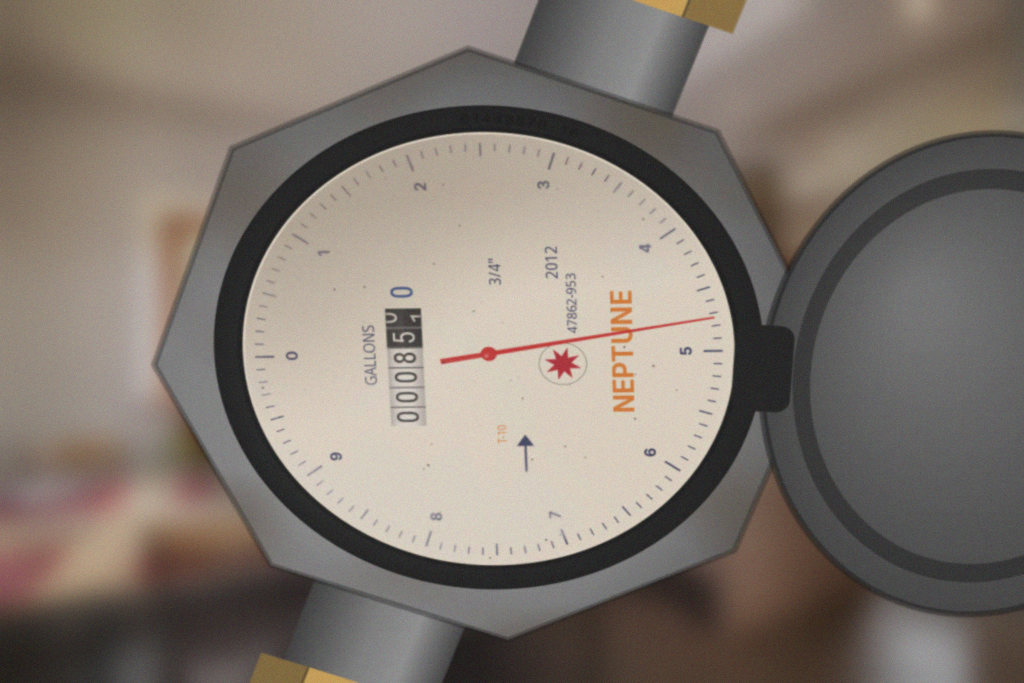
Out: 8504.7 (gal)
